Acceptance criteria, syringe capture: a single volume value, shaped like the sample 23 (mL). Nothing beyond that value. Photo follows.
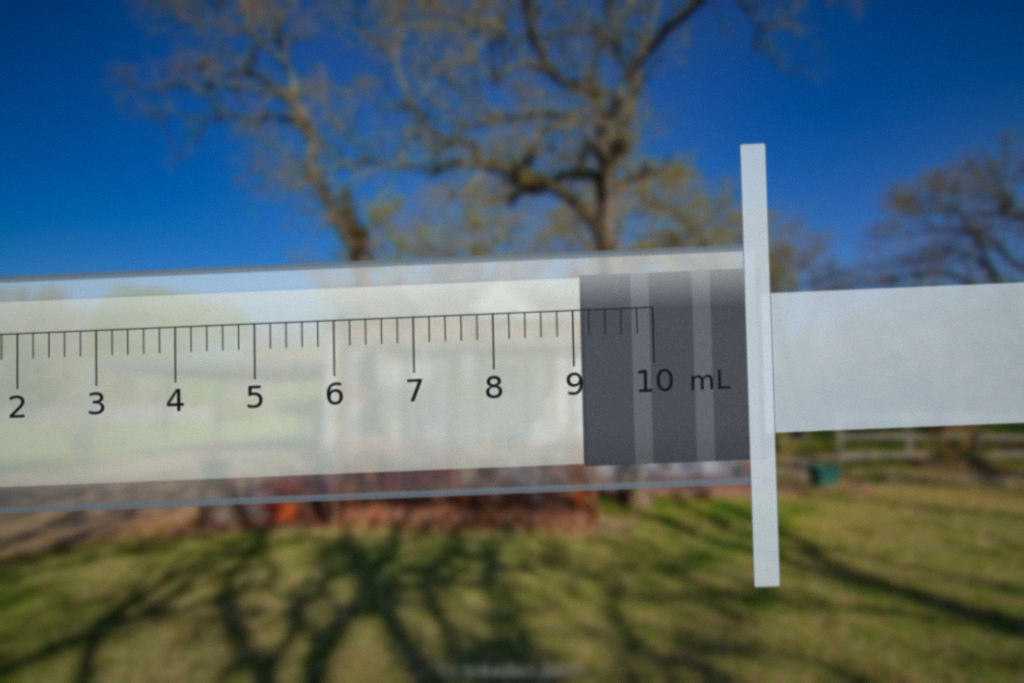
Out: 9.1 (mL)
